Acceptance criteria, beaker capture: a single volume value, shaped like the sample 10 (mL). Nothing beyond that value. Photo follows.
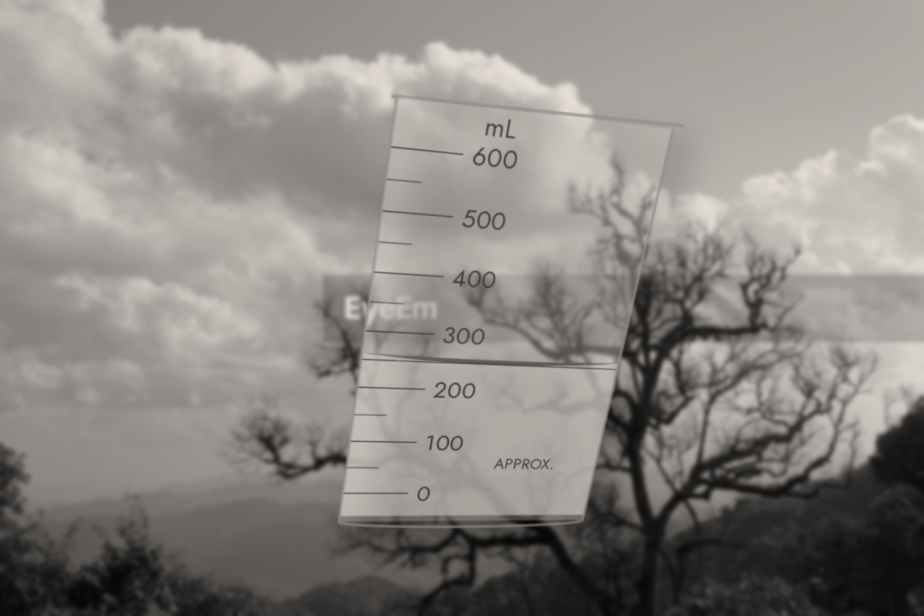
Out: 250 (mL)
